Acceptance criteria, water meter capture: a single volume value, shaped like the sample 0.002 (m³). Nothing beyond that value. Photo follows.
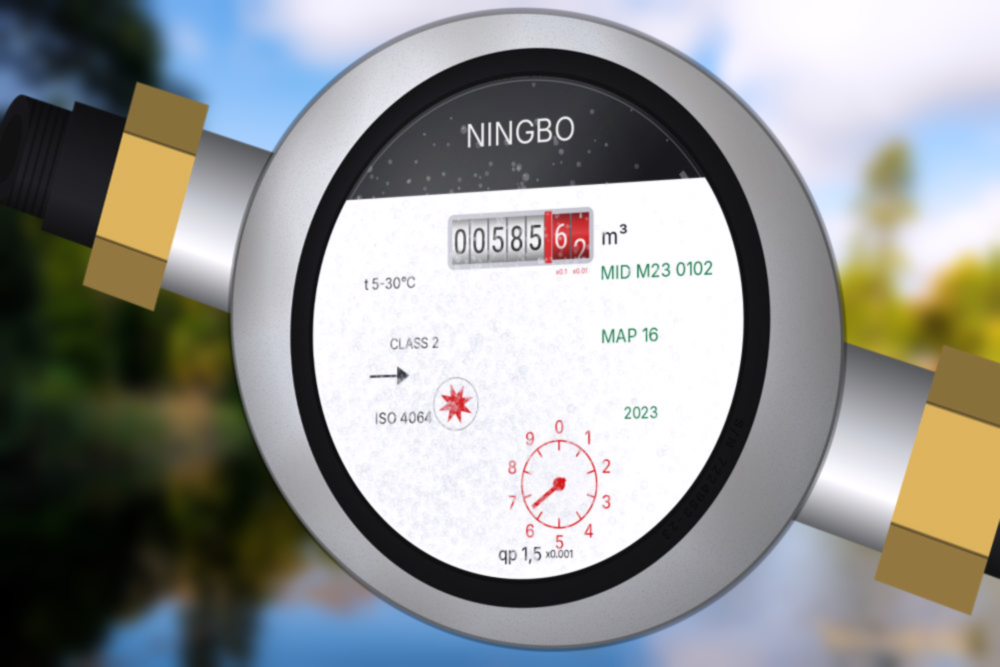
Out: 585.616 (m³)
